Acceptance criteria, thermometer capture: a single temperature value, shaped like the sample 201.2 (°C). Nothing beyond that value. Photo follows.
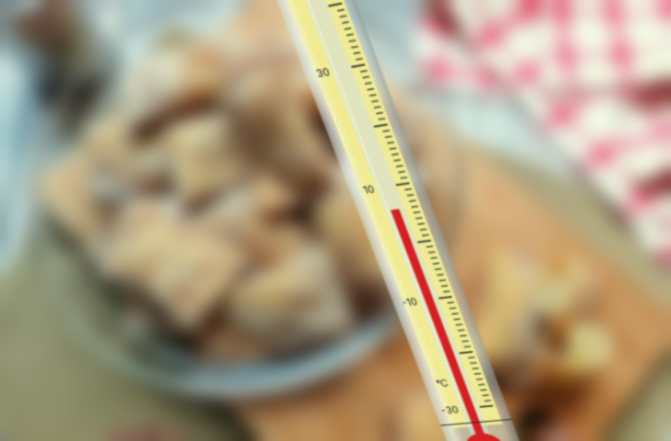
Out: 6 (°C)
